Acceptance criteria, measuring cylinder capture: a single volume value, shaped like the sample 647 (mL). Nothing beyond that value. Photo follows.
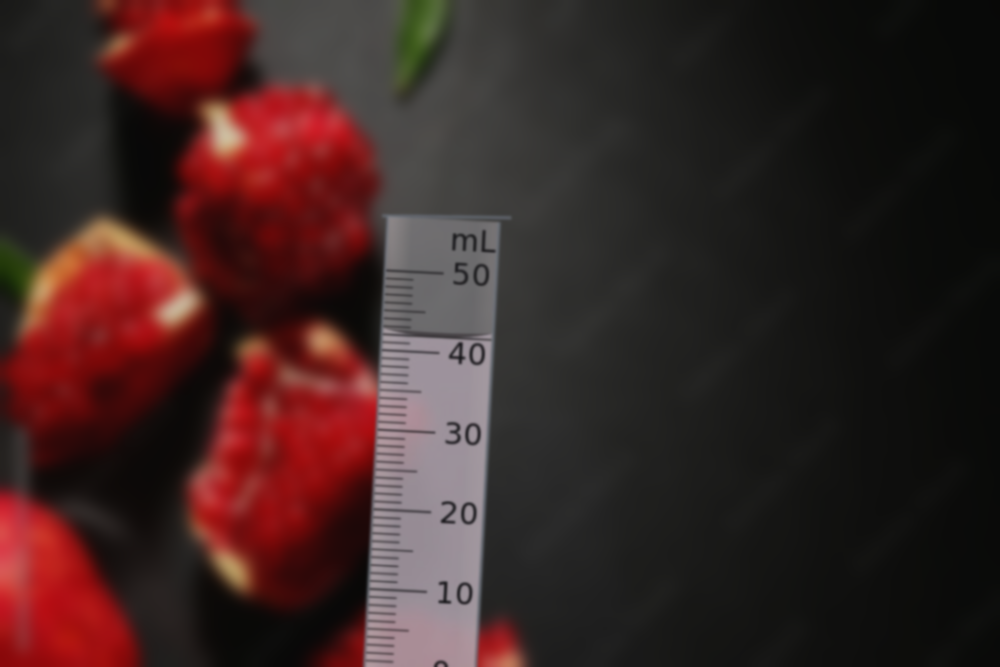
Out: 42 (mL)
